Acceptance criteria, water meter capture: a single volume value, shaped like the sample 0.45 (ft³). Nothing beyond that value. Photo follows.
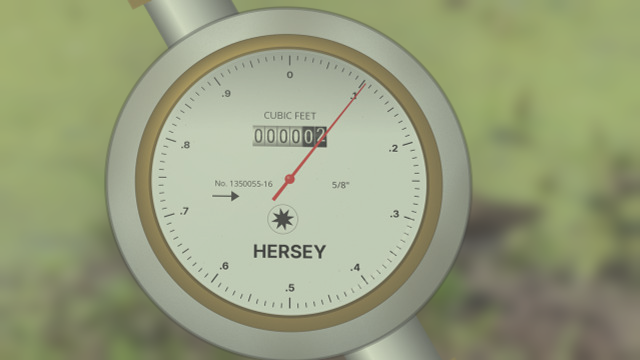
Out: 2.10 (ft³)
